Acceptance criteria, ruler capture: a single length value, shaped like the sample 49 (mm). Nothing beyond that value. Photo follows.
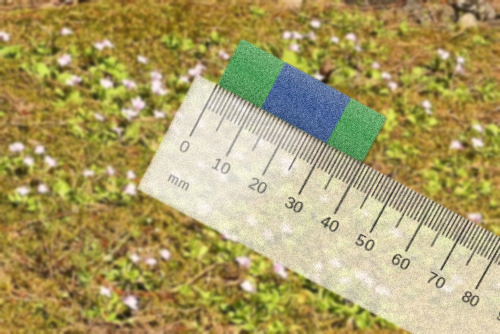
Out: 40 (mm)
